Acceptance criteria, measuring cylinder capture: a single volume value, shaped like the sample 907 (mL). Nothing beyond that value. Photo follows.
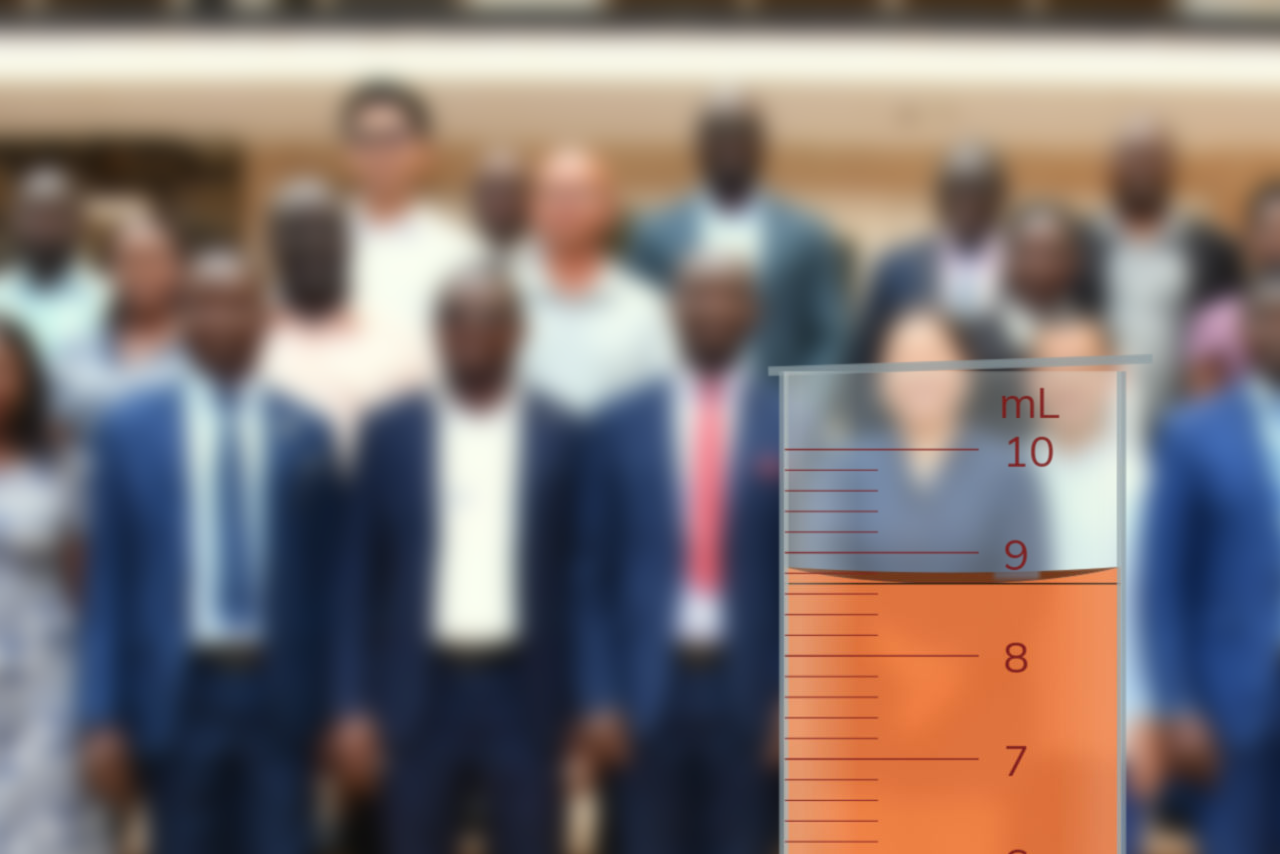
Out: 8.7 (mL)
